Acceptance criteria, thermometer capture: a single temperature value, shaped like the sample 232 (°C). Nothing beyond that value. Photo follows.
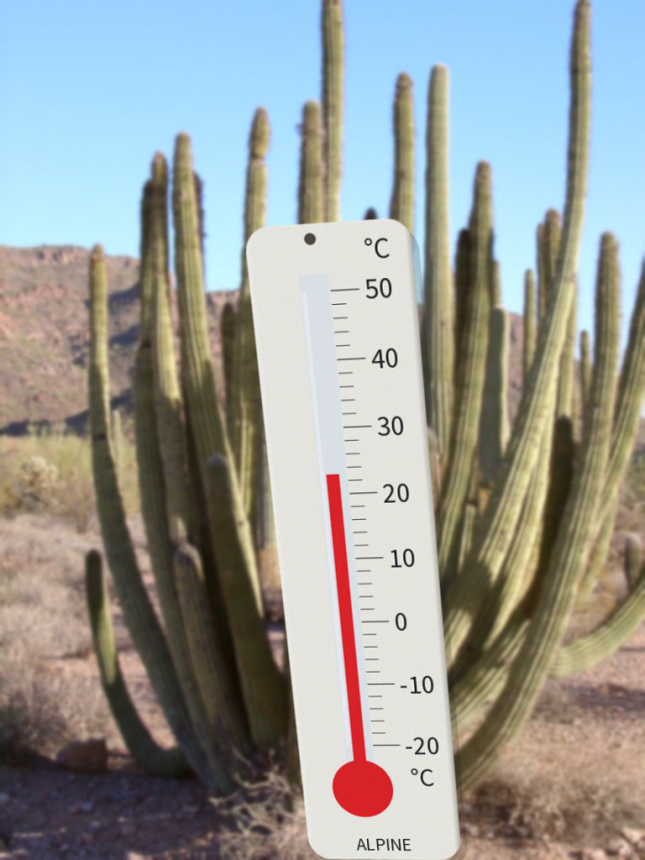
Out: 23 (°C)
